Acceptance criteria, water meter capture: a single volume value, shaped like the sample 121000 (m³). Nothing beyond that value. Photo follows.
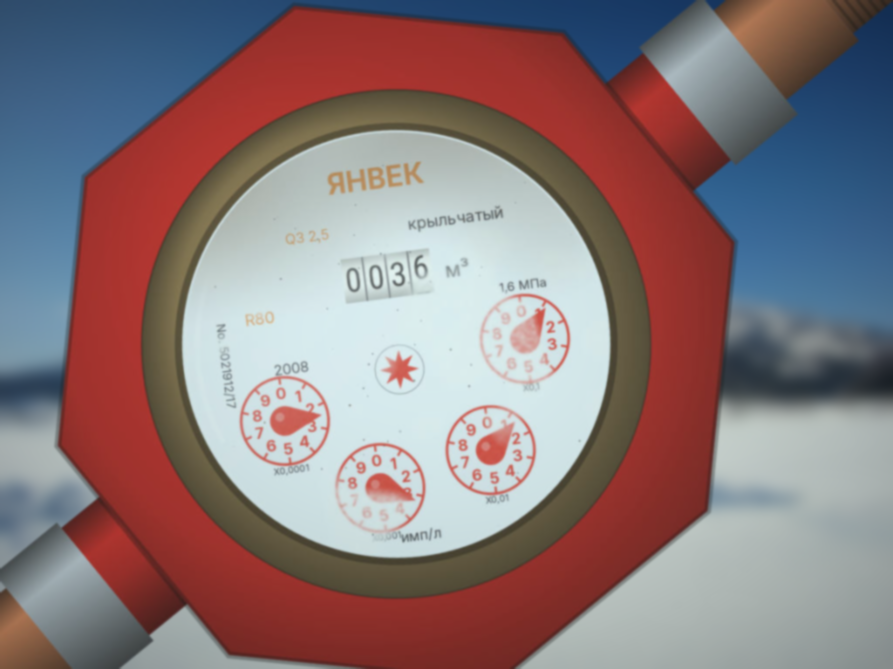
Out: 36.1132 (m³)
